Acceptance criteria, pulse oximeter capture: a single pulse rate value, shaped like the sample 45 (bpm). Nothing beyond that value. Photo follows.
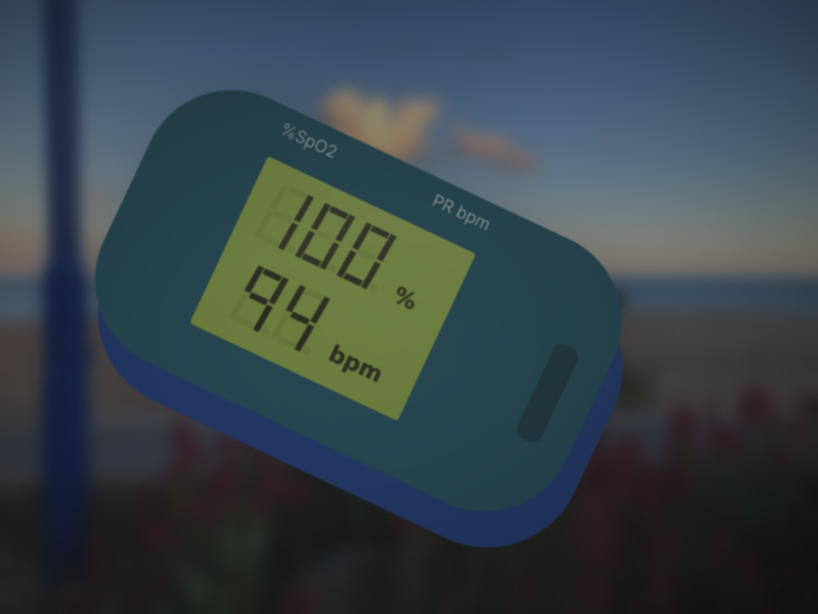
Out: 94 (bpm)
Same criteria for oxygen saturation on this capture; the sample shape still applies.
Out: 100 (%)
